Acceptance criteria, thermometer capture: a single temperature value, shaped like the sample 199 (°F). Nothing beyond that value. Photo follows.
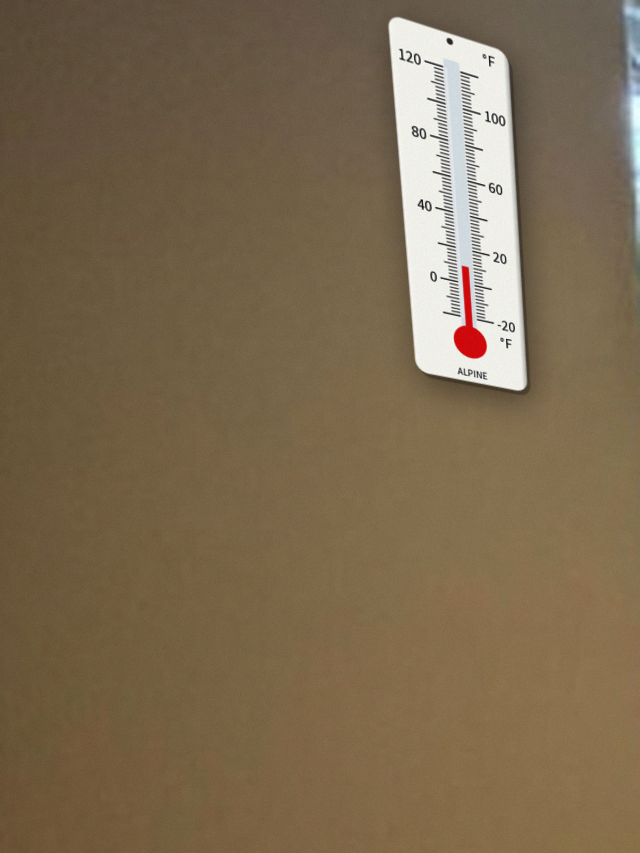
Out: 10 (°F)
